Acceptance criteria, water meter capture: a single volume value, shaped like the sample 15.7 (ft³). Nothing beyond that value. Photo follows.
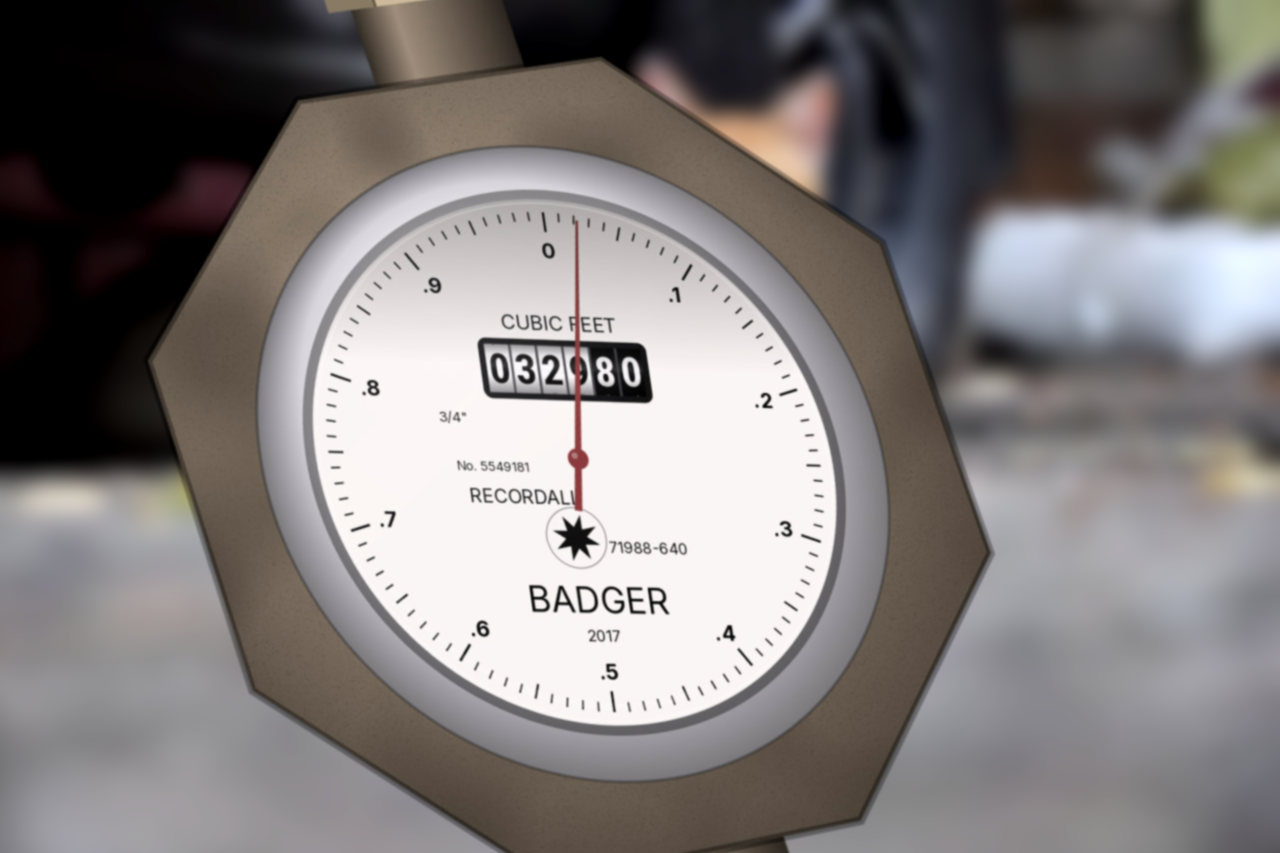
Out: 32980.02 (ft³)
